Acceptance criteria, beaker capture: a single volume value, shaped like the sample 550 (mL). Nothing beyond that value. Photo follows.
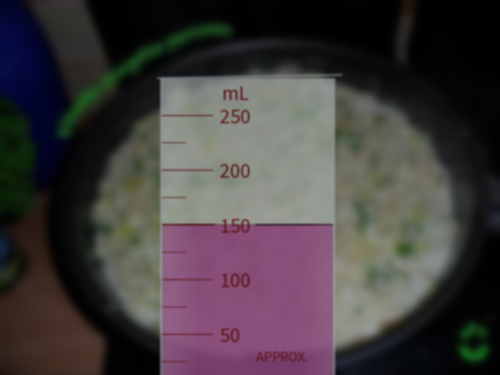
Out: 150 (mL)
